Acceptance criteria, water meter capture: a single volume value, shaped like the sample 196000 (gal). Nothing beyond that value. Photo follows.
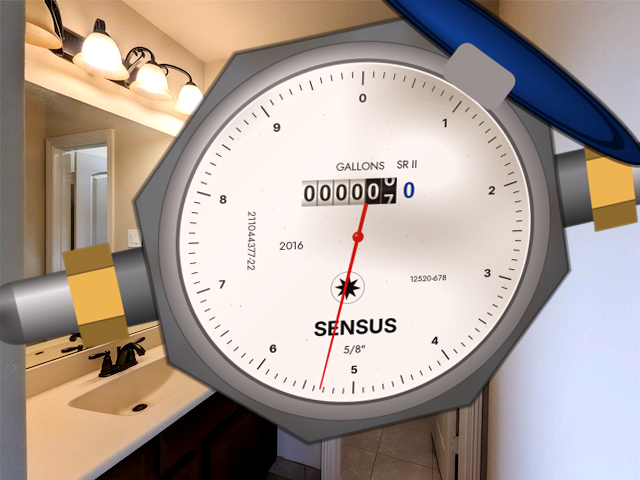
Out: 65.3 (gal)
